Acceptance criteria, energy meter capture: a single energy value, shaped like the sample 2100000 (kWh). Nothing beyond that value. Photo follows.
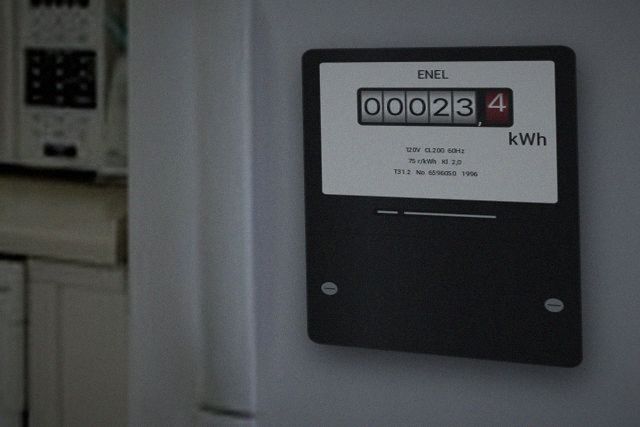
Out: 23.4 (kWh)
